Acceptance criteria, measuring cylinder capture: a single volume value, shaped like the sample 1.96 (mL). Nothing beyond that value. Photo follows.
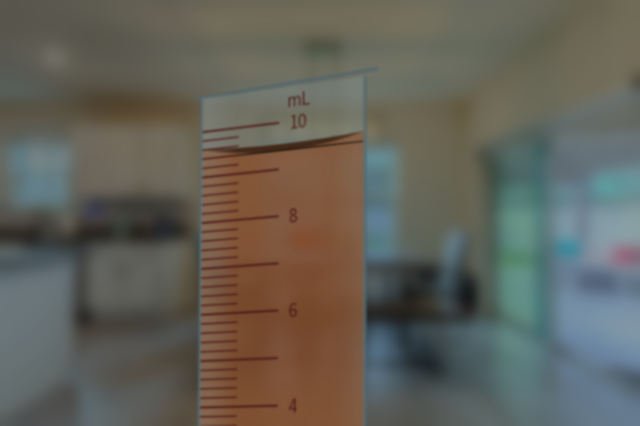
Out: 9.4 (mL)
